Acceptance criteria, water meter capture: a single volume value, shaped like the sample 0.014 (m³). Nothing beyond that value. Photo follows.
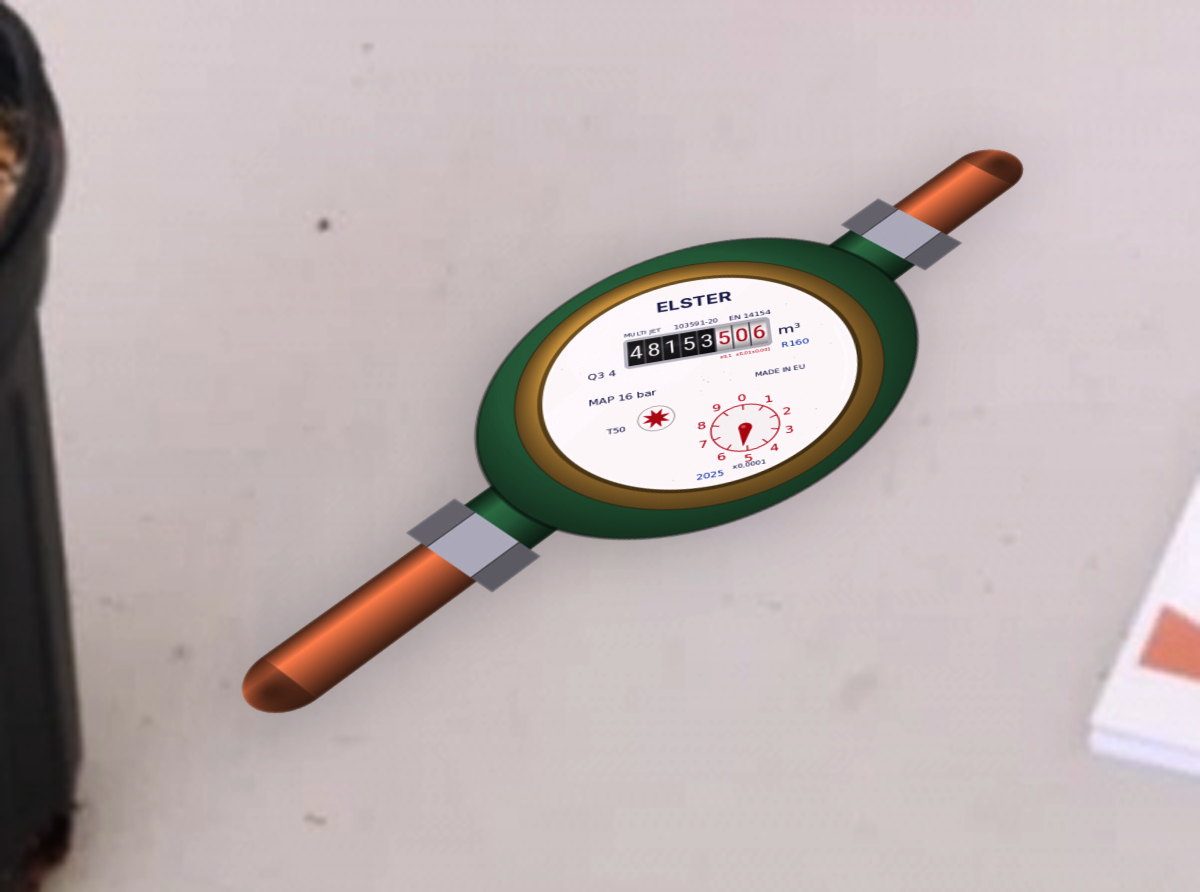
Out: 48153.5065 (m³)
